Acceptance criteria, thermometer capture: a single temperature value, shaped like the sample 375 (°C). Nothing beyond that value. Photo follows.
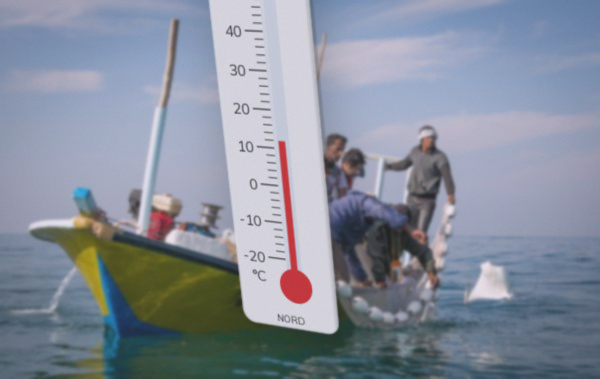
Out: 12 (°C)
